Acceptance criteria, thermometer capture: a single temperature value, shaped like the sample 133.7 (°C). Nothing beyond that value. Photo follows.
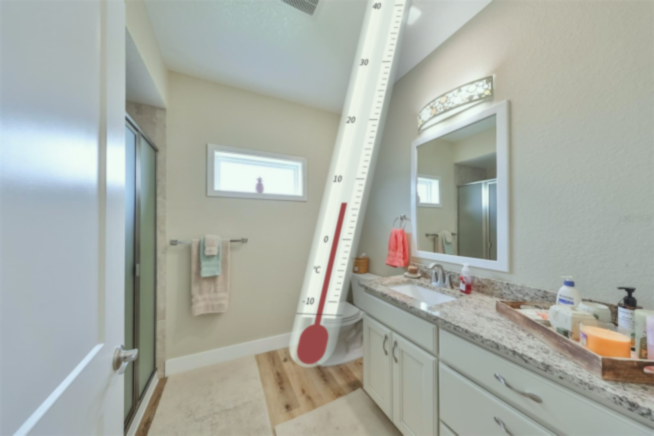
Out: 6 (°C)
